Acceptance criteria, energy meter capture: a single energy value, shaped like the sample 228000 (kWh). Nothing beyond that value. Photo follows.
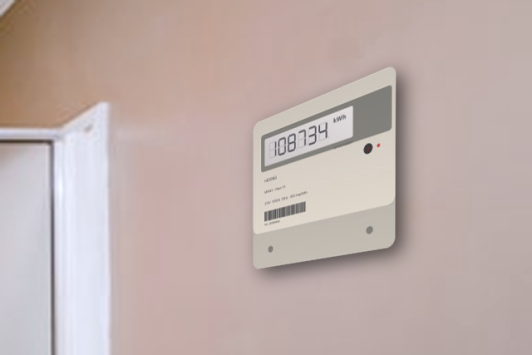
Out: 108734 (kWh)
